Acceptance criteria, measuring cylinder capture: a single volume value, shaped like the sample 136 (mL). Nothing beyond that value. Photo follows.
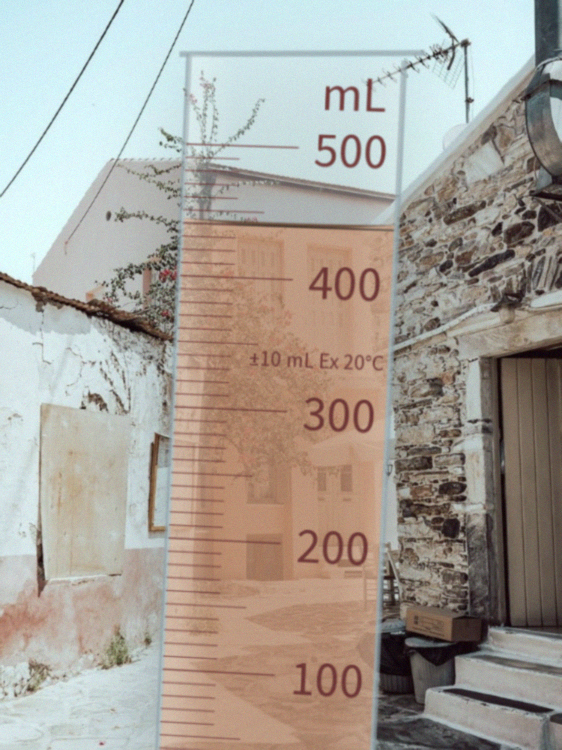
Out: 440 (mL)
